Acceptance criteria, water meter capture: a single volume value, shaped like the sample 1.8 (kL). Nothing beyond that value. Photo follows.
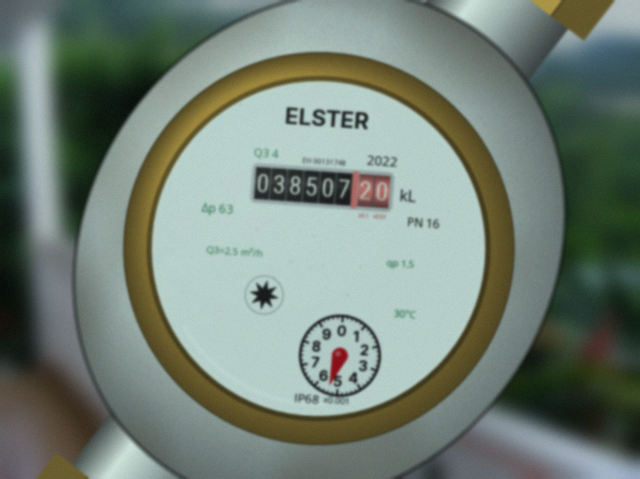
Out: 38507.205 (kL)
